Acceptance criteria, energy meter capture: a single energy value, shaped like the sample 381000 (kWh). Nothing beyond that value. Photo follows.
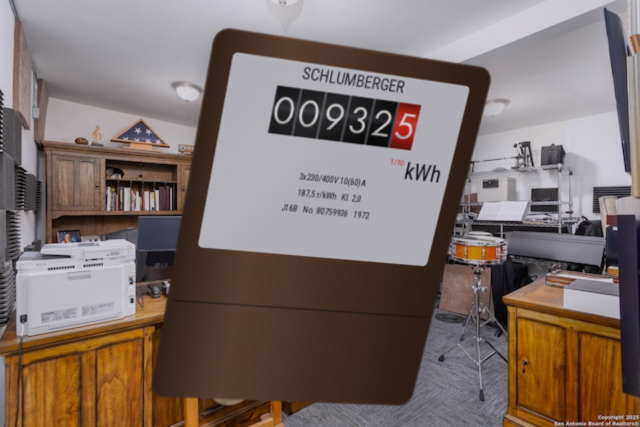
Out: 932.5 (kWh)
